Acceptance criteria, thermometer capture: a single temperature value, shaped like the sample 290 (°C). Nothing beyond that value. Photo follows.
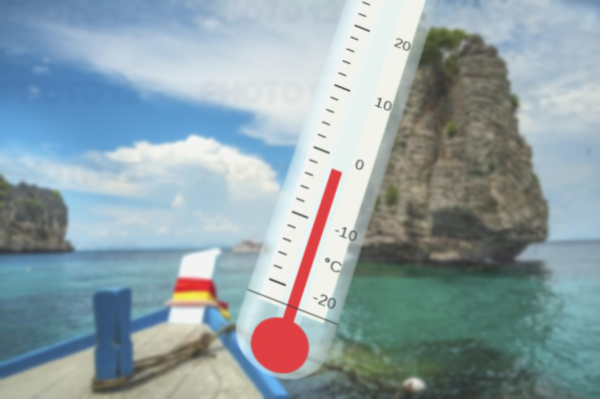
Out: -2 (°C)
